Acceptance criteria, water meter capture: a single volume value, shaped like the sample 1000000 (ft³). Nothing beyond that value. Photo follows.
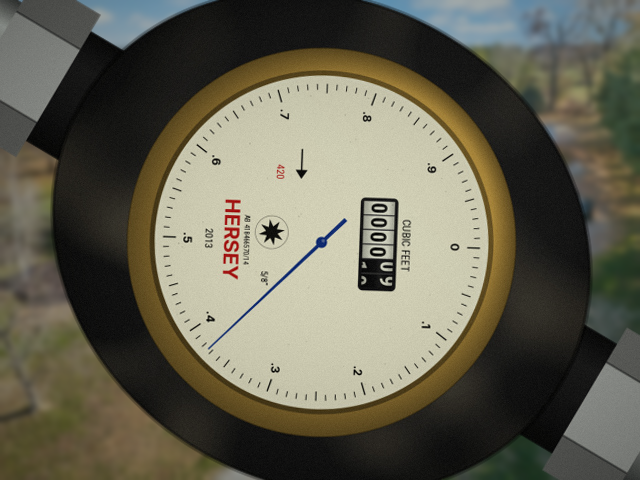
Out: 9.37 (ft³)
